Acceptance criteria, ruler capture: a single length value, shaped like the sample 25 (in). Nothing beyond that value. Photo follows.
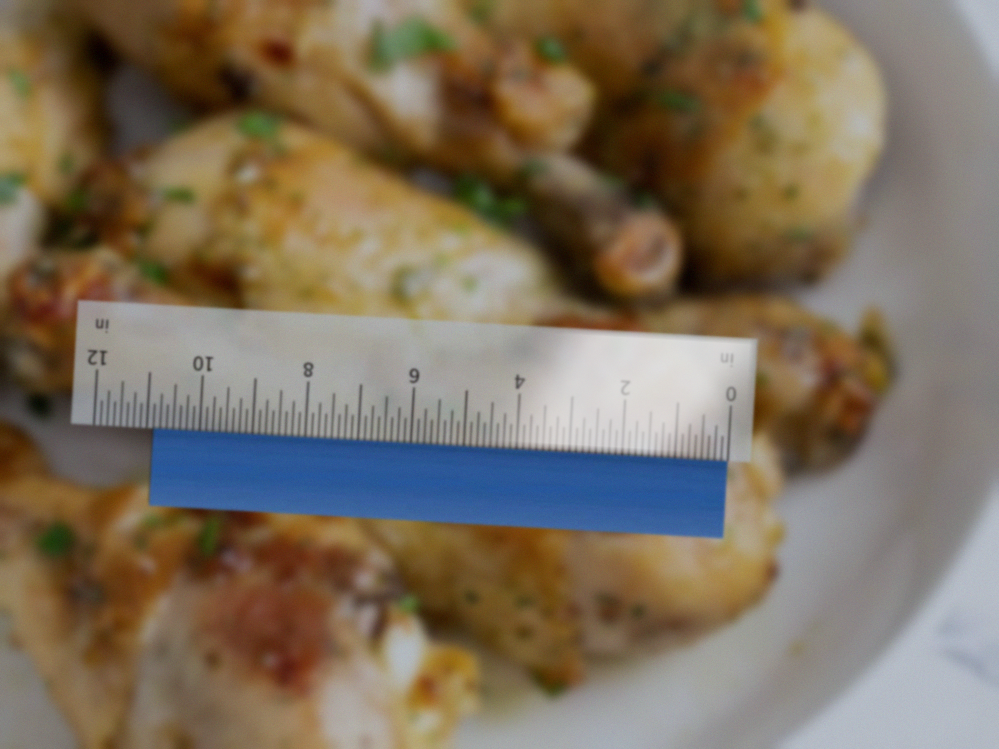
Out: 10.875 (in)
